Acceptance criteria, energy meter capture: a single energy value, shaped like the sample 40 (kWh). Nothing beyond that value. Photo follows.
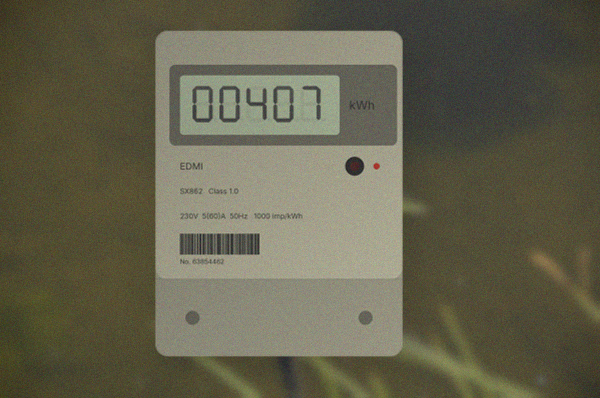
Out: 407 (kWh)
